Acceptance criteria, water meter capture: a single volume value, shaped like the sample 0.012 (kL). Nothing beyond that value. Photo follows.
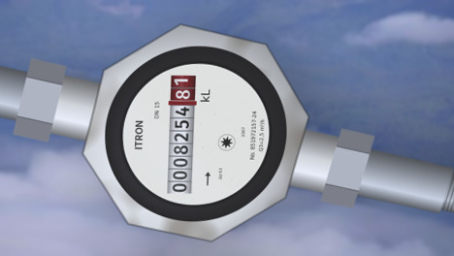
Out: 8254.81 (kL)
